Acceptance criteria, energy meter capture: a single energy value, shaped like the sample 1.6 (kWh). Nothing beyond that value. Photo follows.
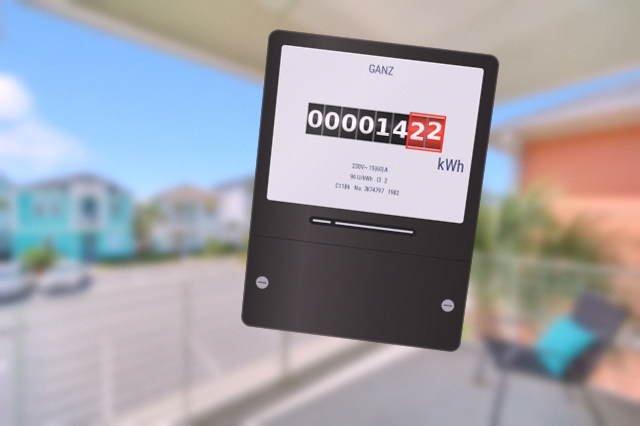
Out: 14.22 (kWh)
